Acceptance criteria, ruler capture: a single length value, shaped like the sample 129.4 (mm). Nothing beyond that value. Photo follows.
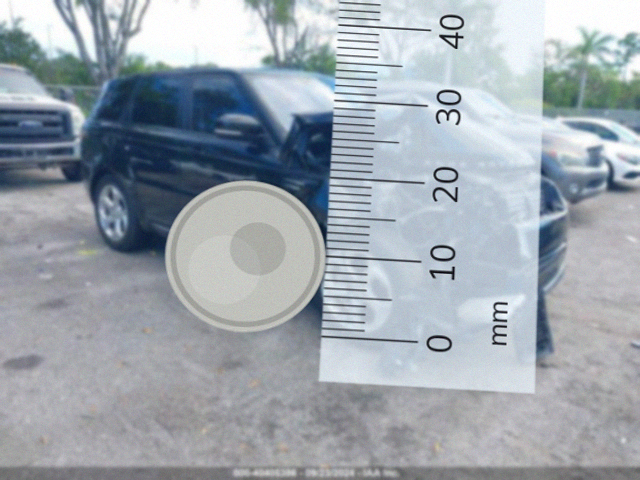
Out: 19 (mm)
